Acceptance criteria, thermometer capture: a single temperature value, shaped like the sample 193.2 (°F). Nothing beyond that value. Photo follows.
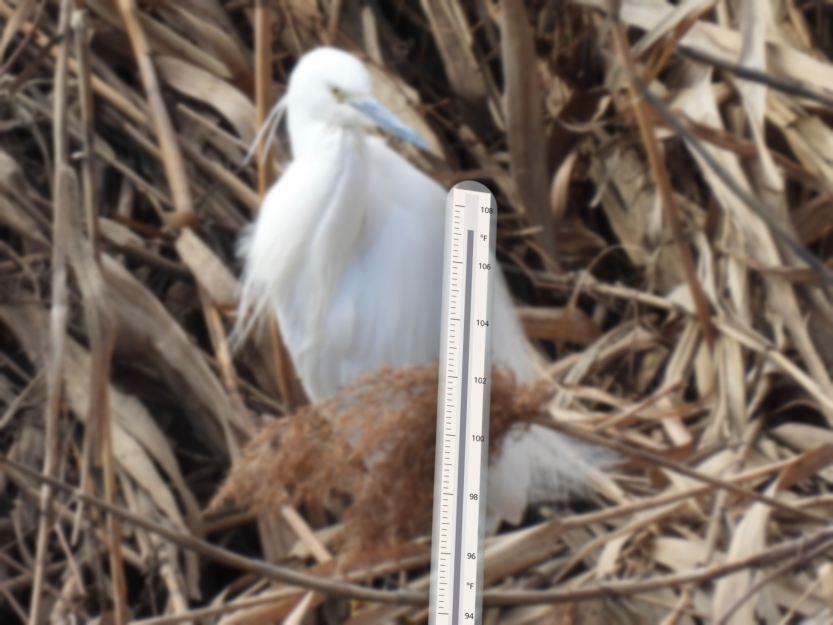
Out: 107.2 (°F)
